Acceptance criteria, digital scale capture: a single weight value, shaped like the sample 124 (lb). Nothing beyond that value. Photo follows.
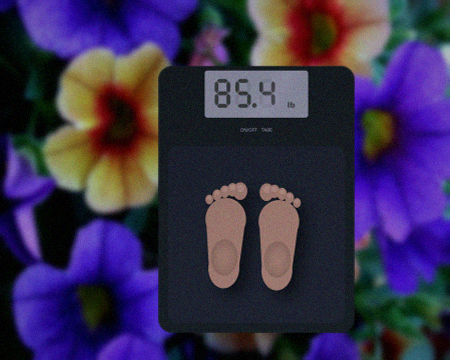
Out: 85.4 (lb)
